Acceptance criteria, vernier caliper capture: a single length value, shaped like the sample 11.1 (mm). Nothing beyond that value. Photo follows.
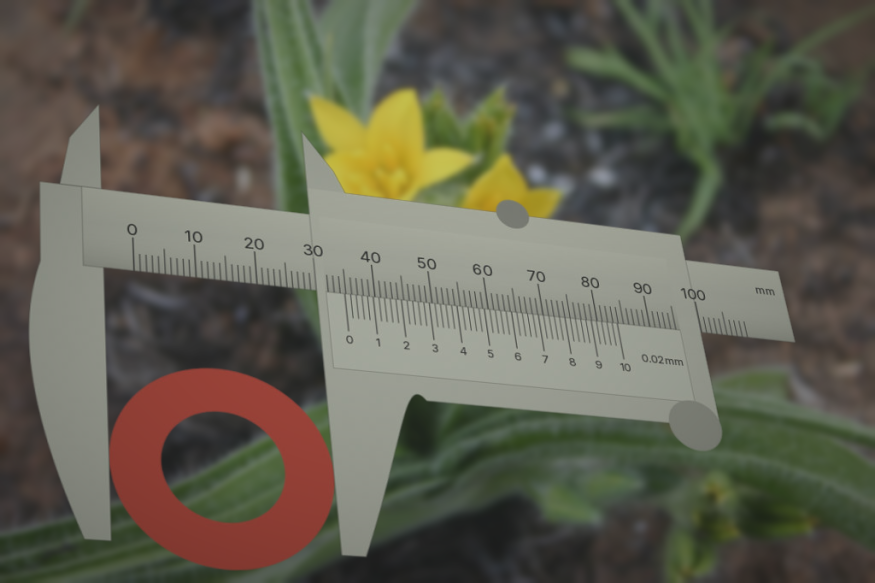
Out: 34.8 (mm)
